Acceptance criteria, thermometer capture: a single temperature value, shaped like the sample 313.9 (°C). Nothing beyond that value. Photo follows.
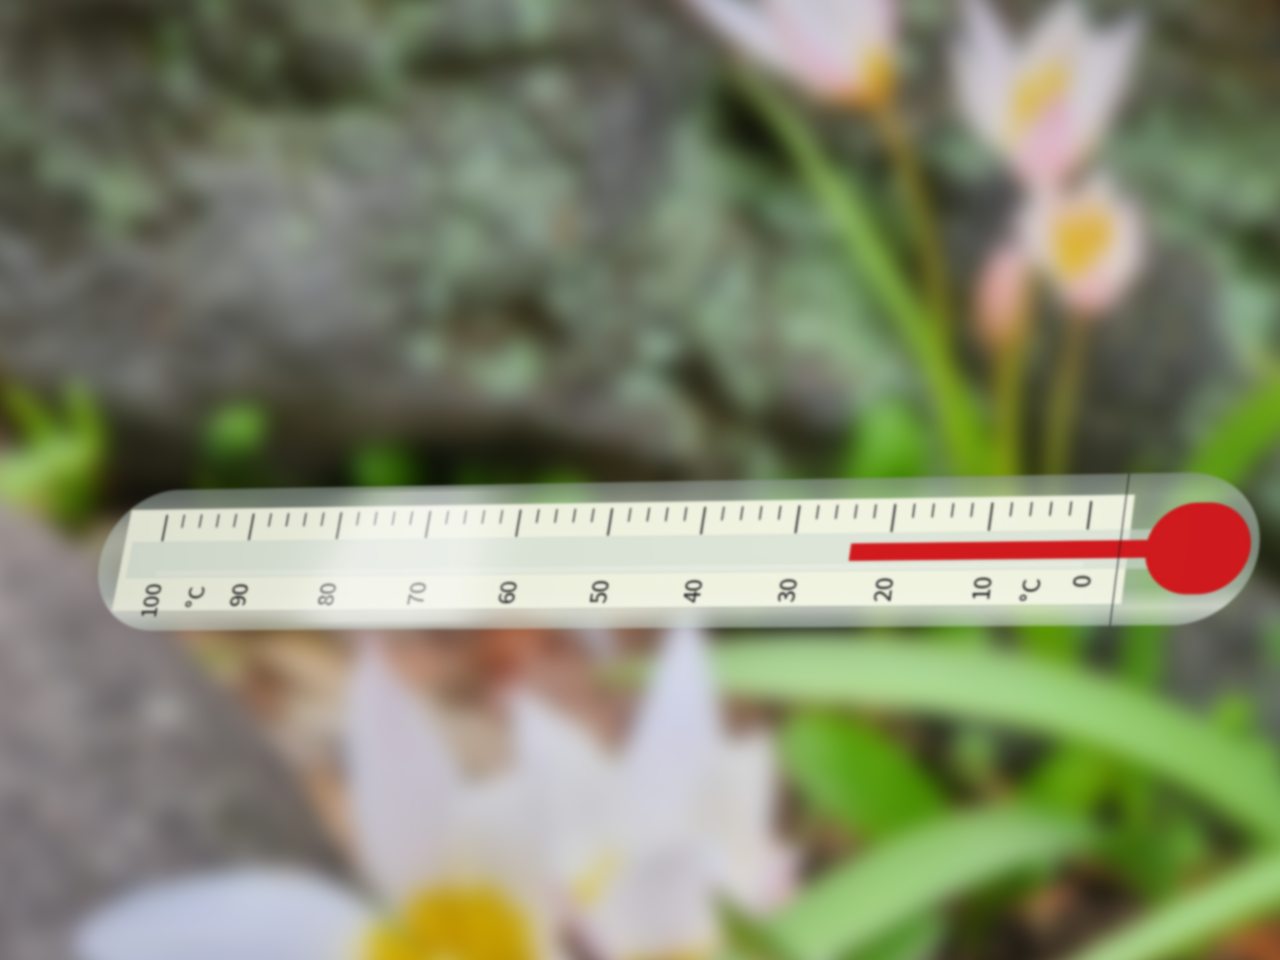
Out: 24 (°C)
